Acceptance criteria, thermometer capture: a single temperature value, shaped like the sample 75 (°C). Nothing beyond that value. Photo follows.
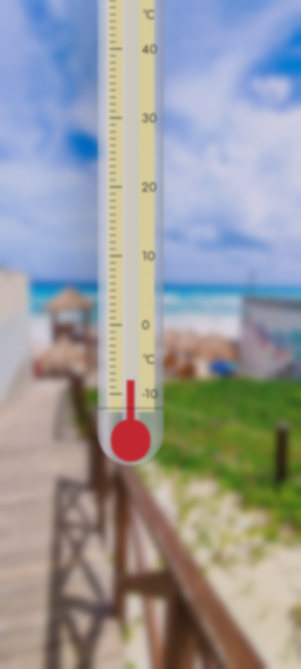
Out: -8 (°C)
